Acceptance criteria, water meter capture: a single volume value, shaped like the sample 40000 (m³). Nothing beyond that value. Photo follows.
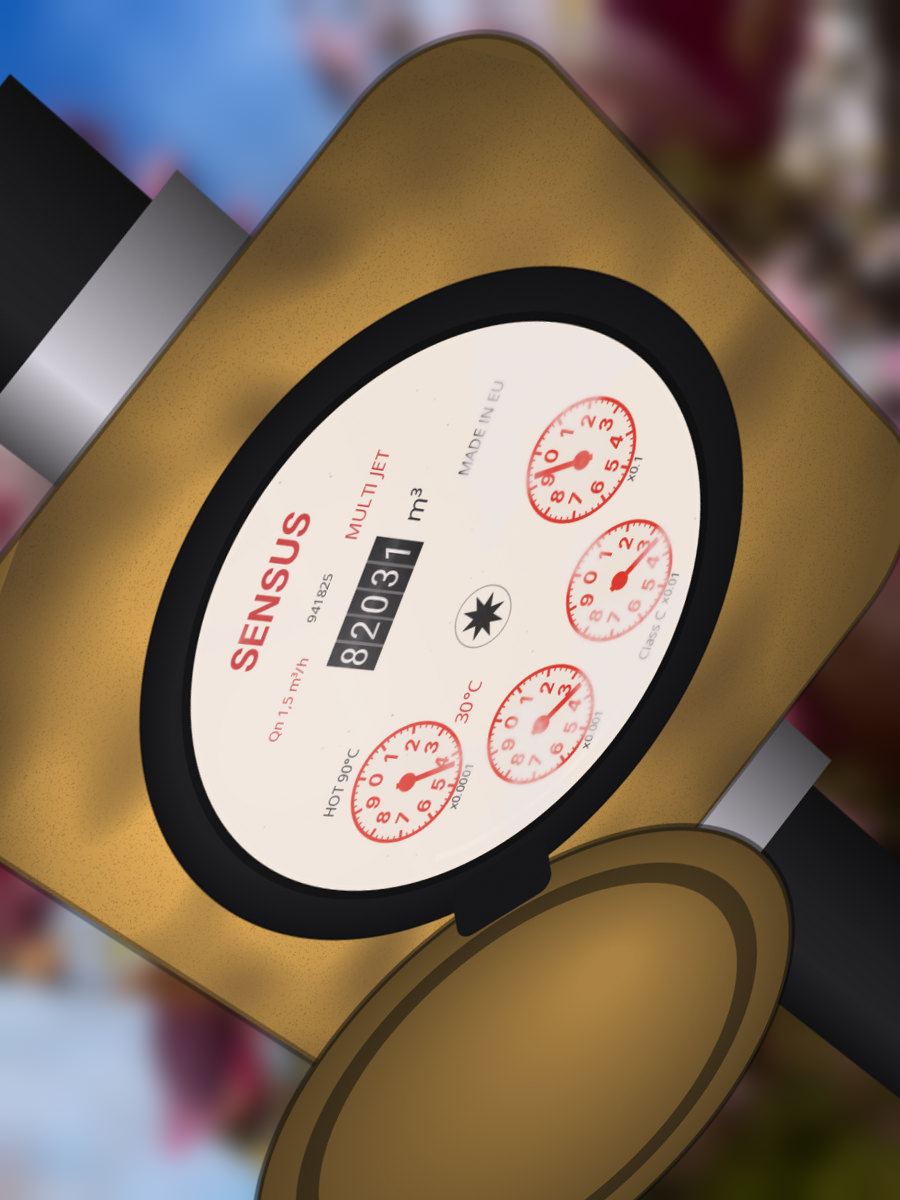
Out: 82030.9334 (m³)
